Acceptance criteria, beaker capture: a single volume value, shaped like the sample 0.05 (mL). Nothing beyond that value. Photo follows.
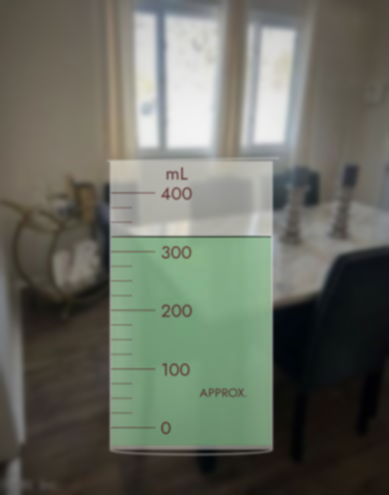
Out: 325 (mL)
